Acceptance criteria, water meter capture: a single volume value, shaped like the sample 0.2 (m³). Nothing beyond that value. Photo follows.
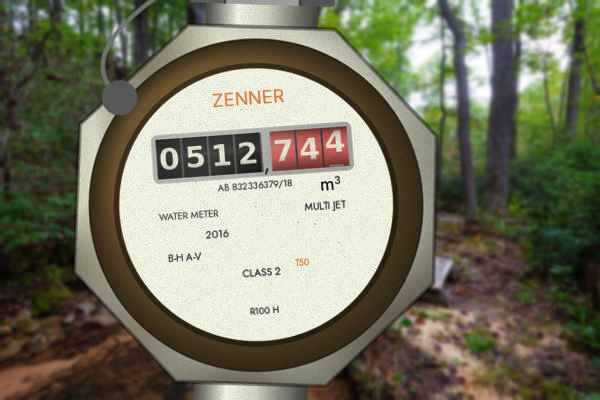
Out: 512.744 (m³)
